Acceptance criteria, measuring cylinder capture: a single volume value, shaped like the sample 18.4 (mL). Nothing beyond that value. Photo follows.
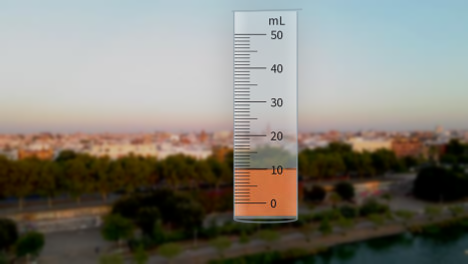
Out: 10 (mL)
